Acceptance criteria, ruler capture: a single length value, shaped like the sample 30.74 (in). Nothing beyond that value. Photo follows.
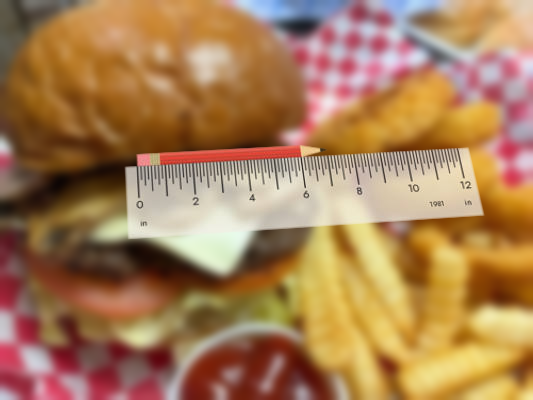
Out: 7 (in)
